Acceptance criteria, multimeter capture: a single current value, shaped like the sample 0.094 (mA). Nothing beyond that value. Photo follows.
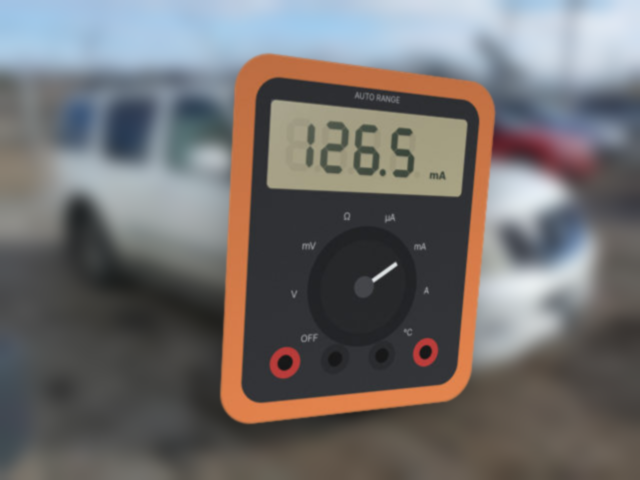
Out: 126.5 (mA)
